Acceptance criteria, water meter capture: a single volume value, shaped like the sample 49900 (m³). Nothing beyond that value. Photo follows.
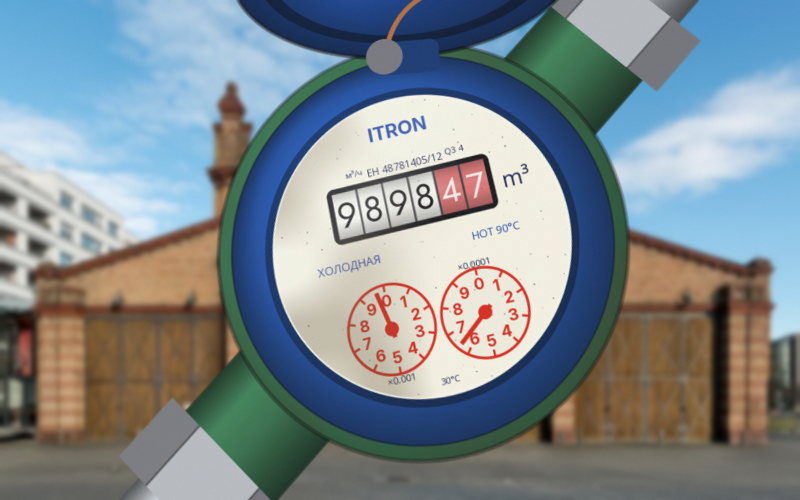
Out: 9898.4696 (m³)
